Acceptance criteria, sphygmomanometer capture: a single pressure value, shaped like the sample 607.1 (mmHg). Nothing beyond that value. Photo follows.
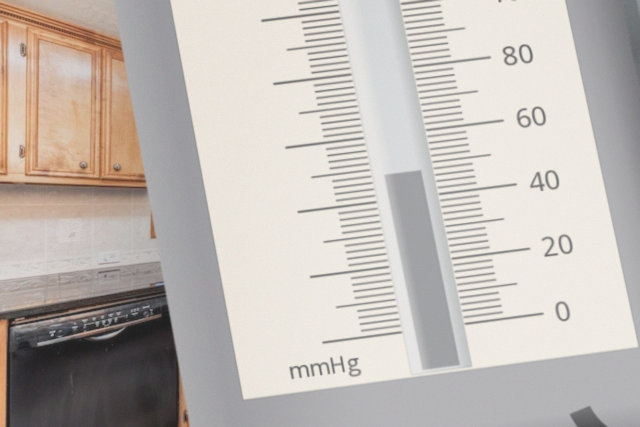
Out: 48 (mmHg)
